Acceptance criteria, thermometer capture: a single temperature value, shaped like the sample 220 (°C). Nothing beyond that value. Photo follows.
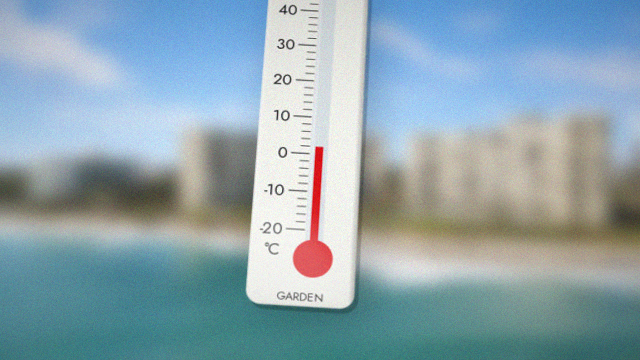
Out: 2 (°C)
